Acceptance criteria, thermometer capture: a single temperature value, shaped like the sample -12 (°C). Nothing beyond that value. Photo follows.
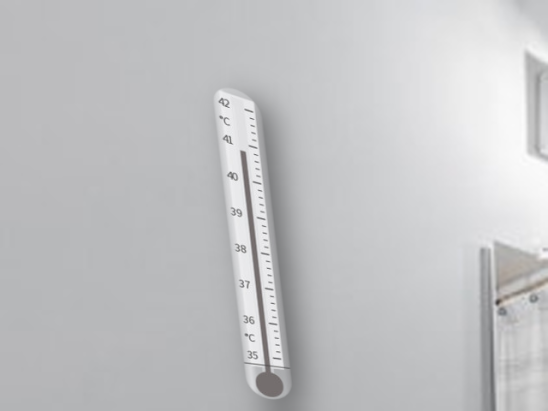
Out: 40.8 (°C)
